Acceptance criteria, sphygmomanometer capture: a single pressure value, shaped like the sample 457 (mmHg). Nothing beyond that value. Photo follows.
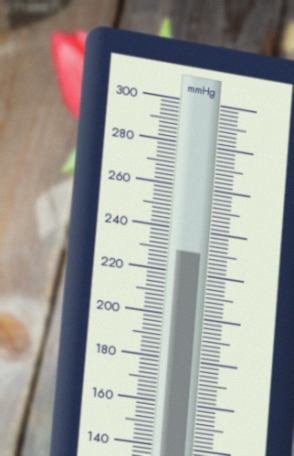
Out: 230 (mmHg)
